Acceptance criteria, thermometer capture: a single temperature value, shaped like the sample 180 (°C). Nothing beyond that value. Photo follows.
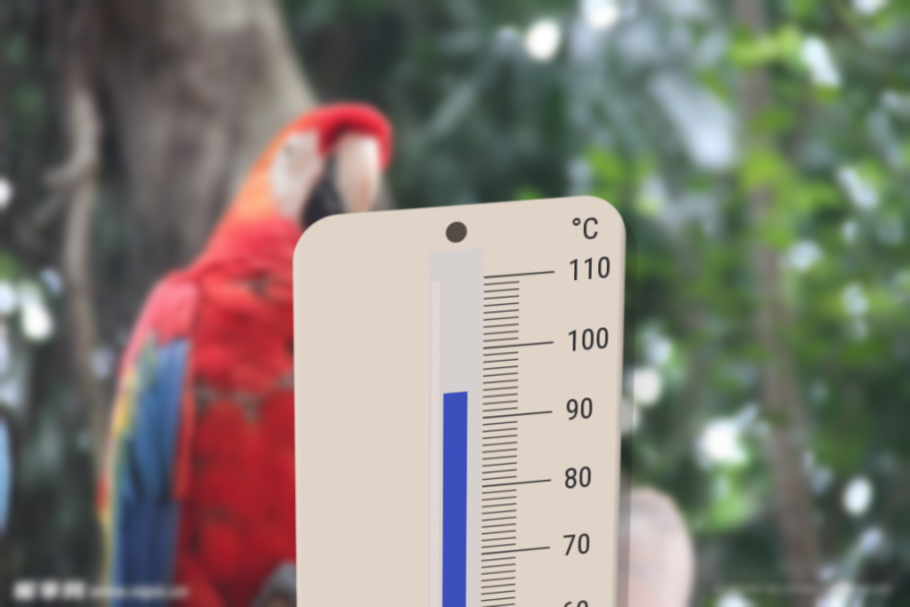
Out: 94 (°C)
